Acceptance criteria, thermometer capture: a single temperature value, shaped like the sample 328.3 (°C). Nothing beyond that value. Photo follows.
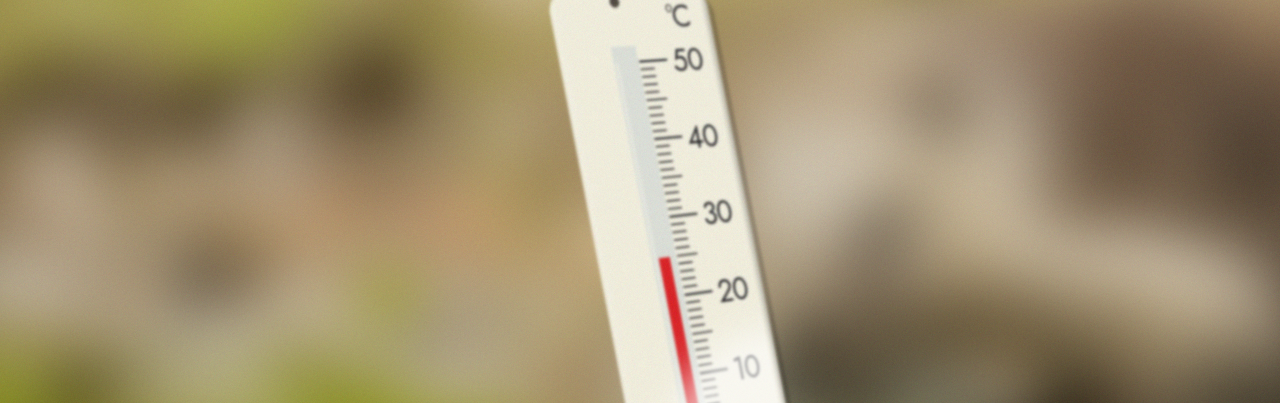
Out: 25 (°C)
